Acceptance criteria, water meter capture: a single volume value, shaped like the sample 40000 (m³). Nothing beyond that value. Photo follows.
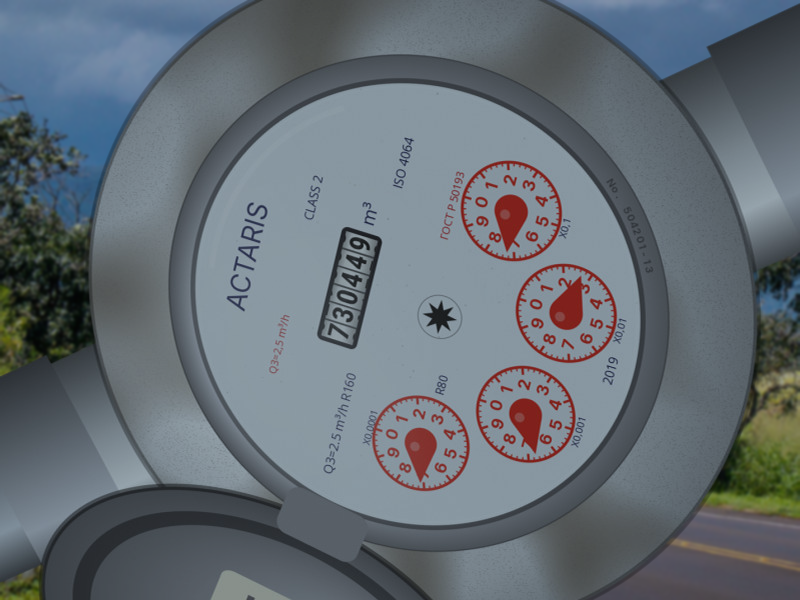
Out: 730449.7267 (m³)
